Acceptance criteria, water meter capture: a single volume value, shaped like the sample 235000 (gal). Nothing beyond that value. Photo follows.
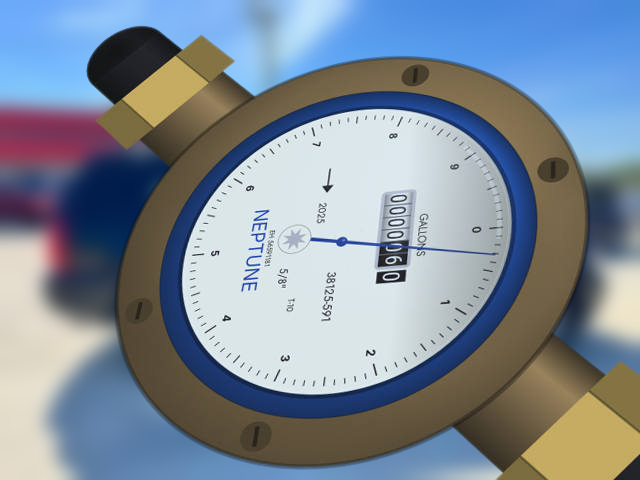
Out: 60.3 (gal)
